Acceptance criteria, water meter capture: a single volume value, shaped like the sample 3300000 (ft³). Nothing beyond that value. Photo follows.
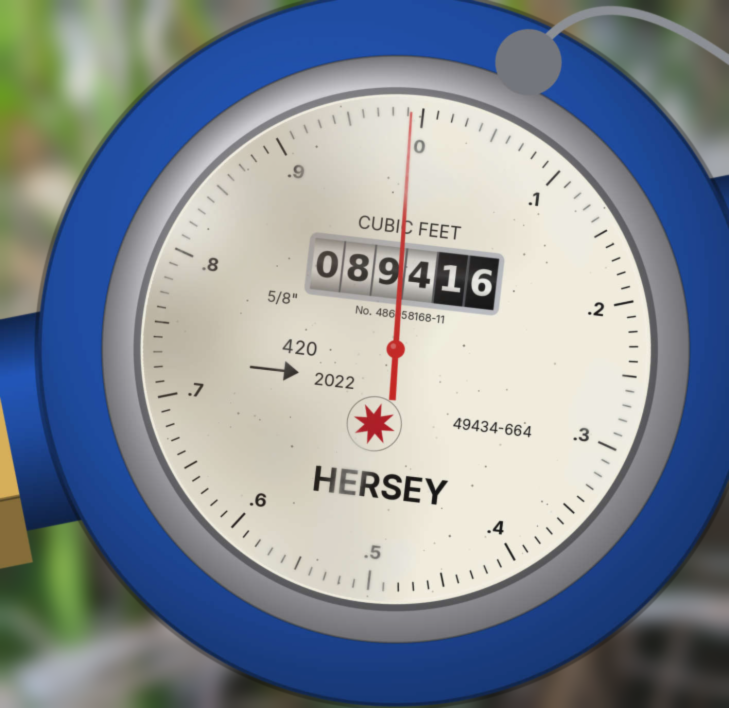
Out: 89415.99 (ft³)
